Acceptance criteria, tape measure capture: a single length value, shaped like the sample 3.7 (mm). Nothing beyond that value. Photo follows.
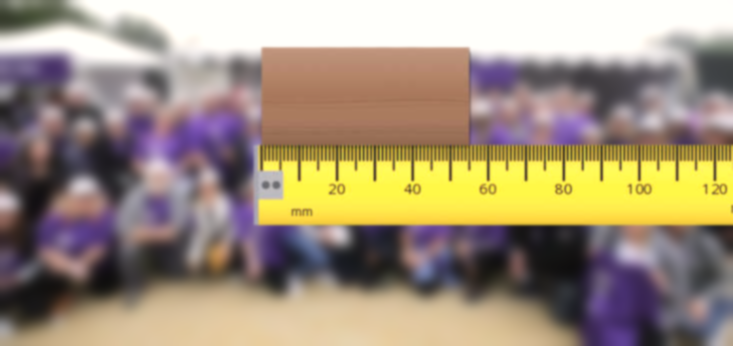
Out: 55 (mm)
